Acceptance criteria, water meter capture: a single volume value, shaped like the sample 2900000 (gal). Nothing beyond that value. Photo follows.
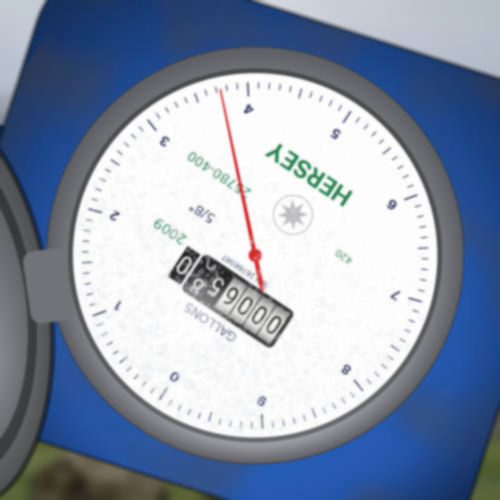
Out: 6583.7 (gal)
